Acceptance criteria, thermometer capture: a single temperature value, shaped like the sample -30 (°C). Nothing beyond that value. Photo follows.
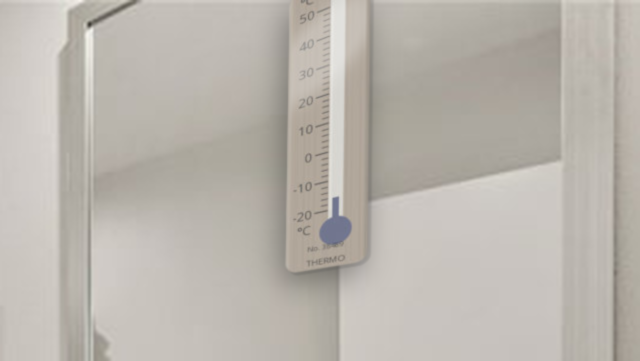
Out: -16 (°C)
